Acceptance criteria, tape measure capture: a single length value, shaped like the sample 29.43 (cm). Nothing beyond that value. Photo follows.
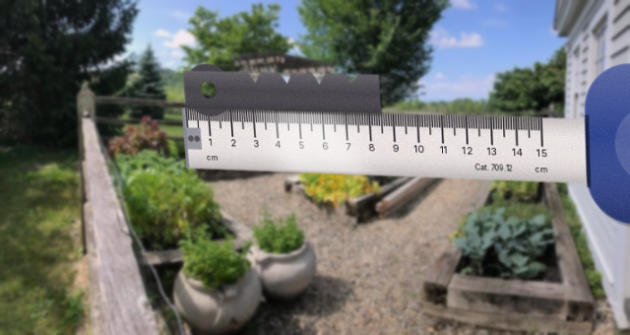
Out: 8.5 (cm)
